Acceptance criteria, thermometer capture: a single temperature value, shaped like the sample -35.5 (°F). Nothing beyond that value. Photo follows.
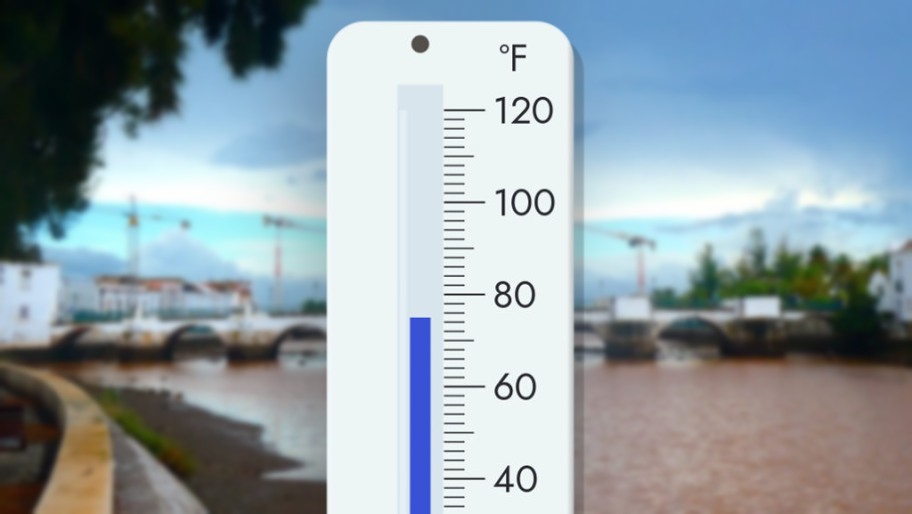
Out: 75 (°F)
